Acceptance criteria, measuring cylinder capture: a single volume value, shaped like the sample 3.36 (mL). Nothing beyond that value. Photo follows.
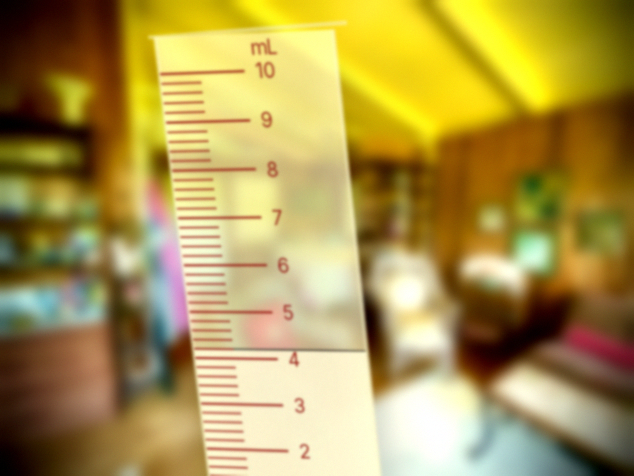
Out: 4.2 (mL)
